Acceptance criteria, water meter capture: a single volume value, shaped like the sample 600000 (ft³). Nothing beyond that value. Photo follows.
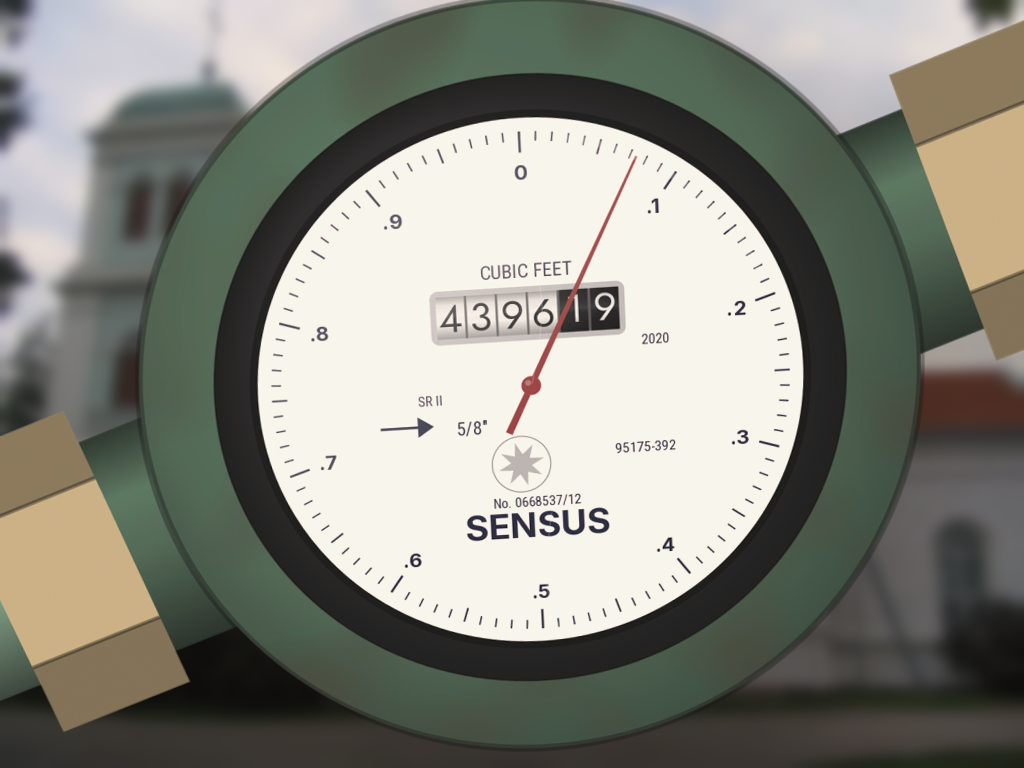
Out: 439619.07 (ft³)
